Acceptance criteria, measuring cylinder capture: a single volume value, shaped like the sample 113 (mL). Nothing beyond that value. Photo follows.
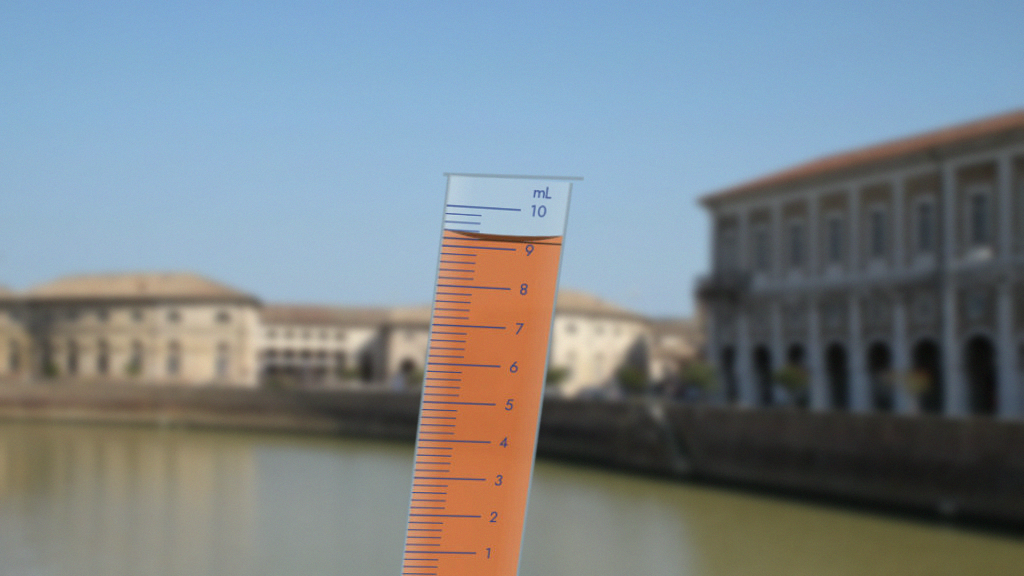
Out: 9.2 (mL)
